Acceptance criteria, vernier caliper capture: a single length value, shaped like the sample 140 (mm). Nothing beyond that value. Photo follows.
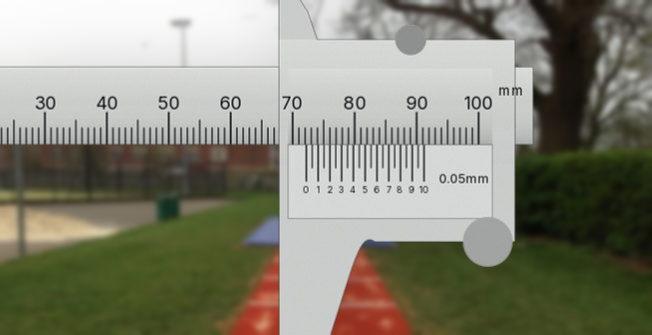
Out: 72.2 (mm)
